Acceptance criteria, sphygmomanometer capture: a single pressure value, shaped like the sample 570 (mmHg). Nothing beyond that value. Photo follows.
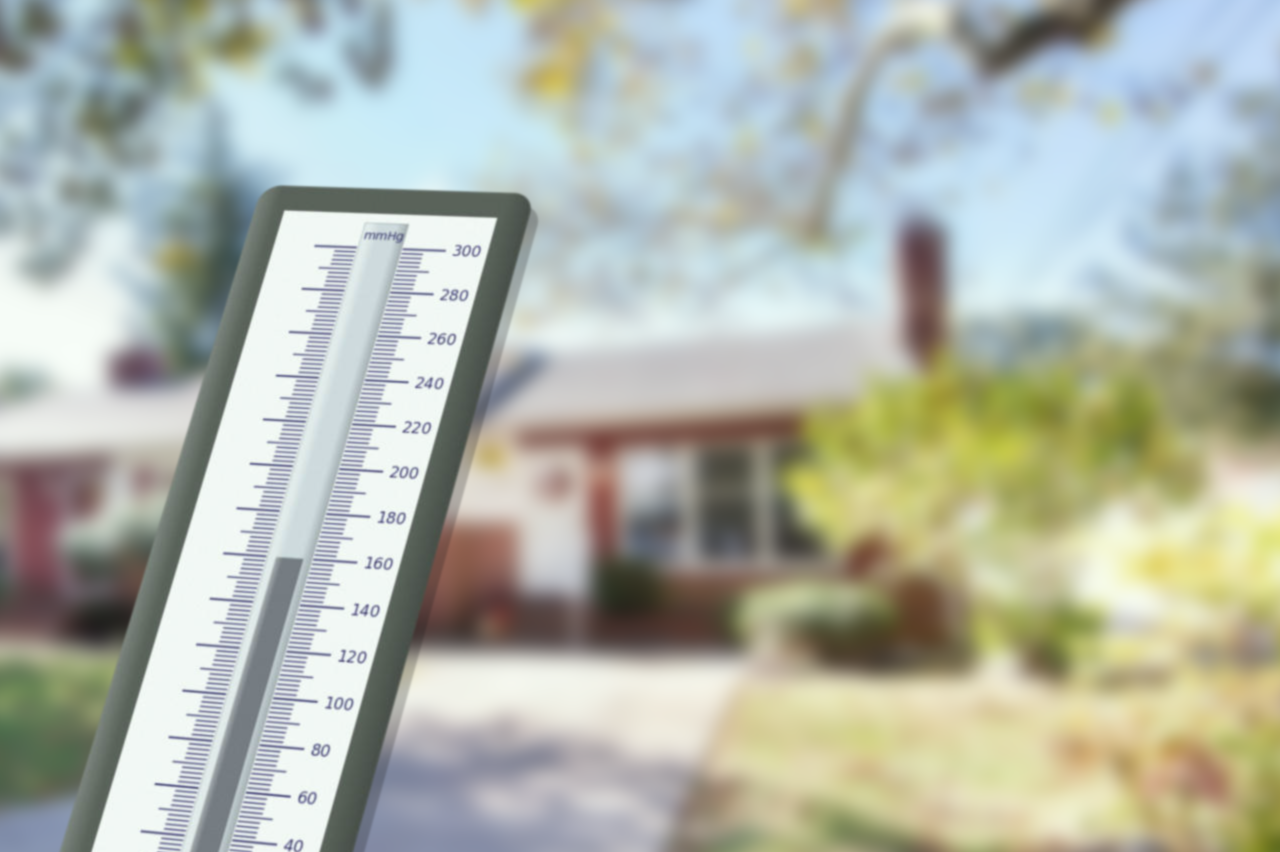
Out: 160 (mmHg)
